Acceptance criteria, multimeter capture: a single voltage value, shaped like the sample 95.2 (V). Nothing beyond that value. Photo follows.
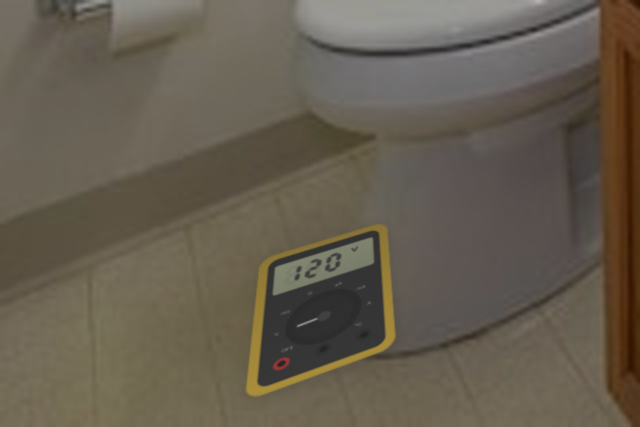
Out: 120 (V)
